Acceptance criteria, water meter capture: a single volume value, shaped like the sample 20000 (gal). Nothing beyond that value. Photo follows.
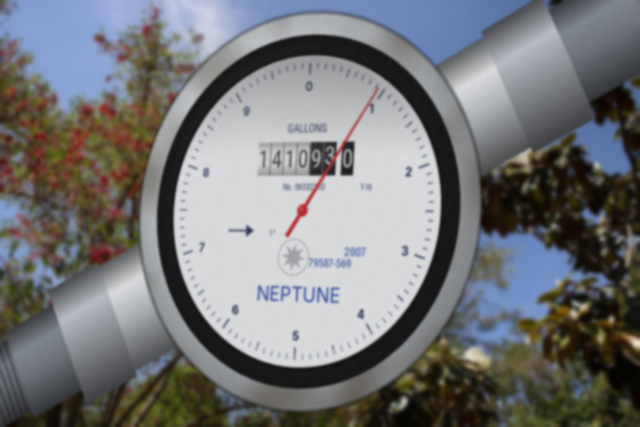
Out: 1410930.9 (gal)
